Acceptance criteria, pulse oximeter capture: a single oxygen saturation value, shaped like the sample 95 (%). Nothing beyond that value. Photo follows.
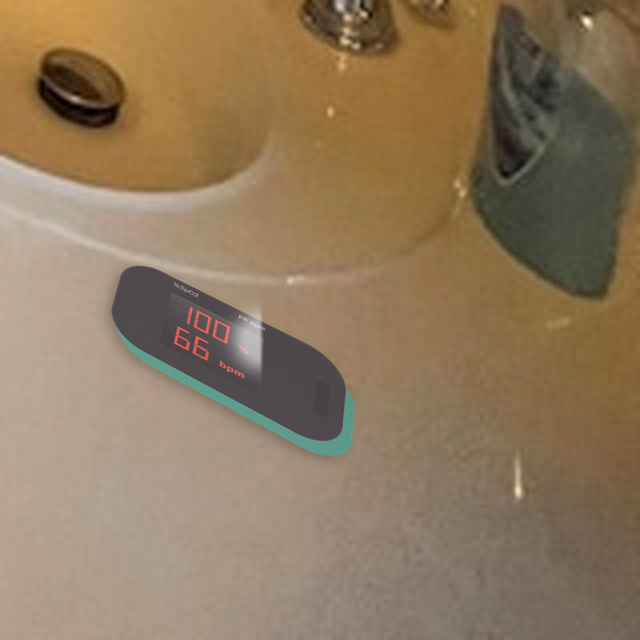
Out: 100 (%)
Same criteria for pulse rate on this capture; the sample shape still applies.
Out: 66 (bpm)
